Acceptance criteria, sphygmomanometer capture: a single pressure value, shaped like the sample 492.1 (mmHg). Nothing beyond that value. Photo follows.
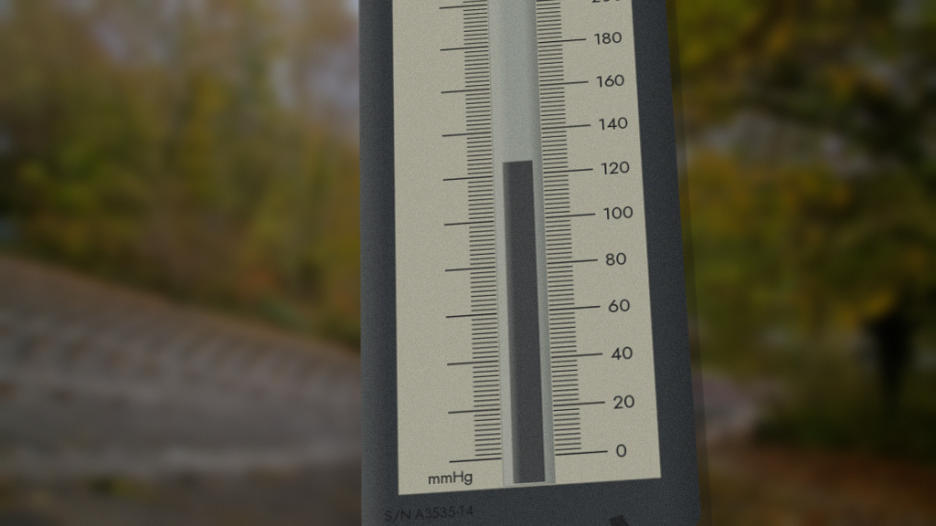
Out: 126 (mmHg)
